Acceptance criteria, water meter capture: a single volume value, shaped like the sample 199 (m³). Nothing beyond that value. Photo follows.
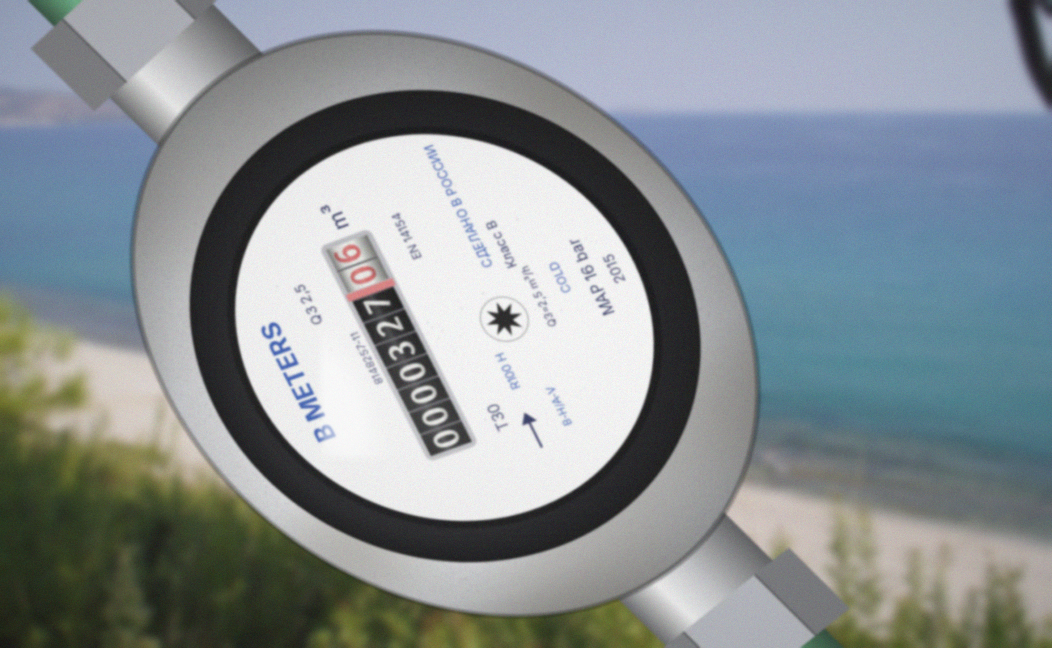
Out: 327.06 (m³)
